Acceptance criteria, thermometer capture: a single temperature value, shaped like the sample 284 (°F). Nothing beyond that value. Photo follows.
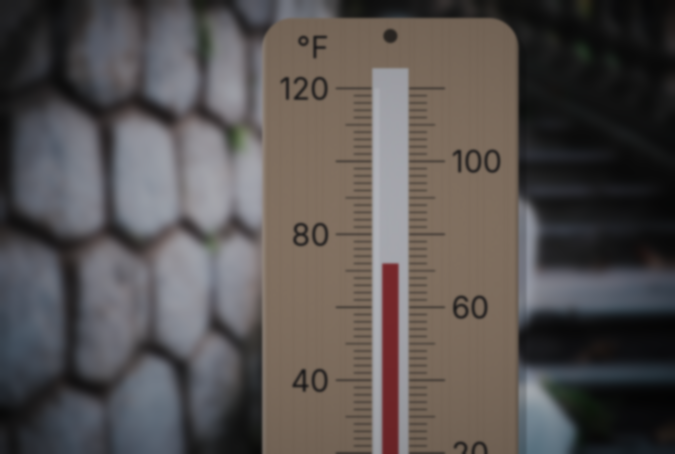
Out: 72 (°F)
